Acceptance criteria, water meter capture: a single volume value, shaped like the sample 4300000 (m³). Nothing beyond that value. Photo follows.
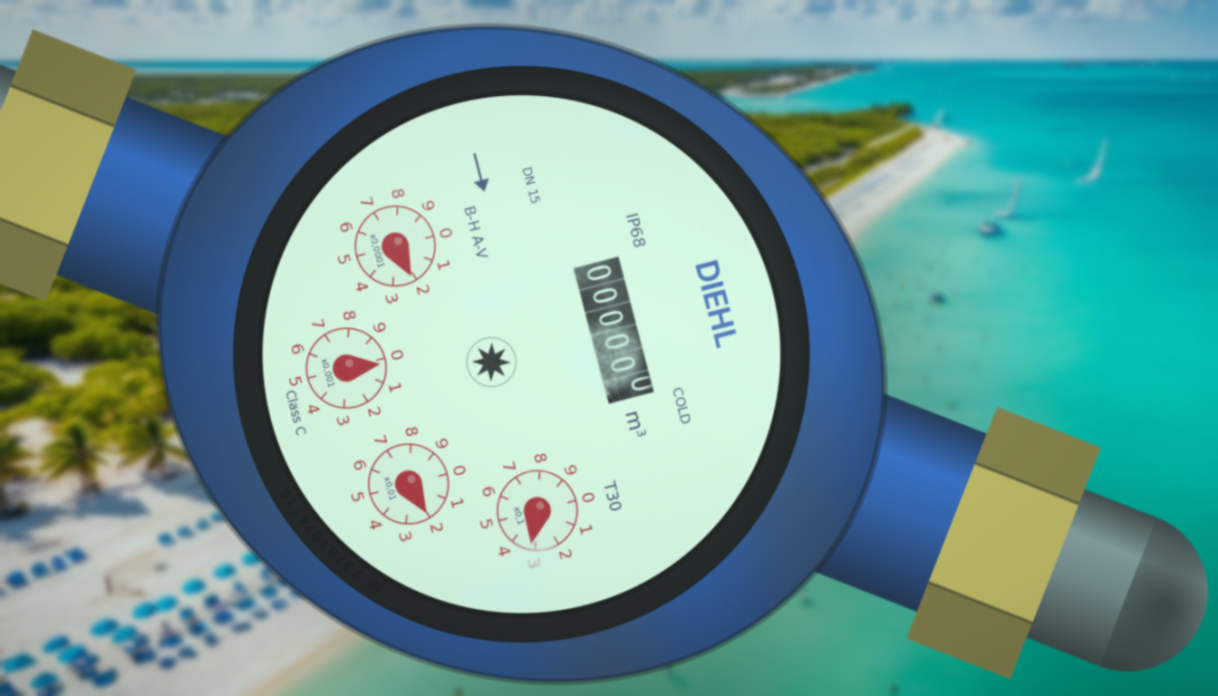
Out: 0.3202 (m³)
